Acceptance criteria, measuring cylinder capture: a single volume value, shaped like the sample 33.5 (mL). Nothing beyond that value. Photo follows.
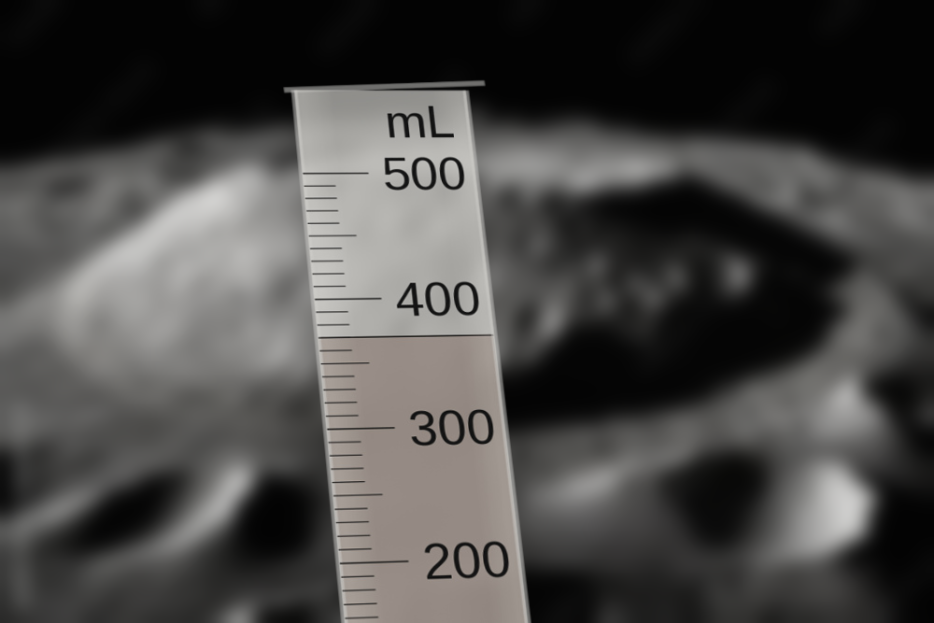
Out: 370 (mL)
